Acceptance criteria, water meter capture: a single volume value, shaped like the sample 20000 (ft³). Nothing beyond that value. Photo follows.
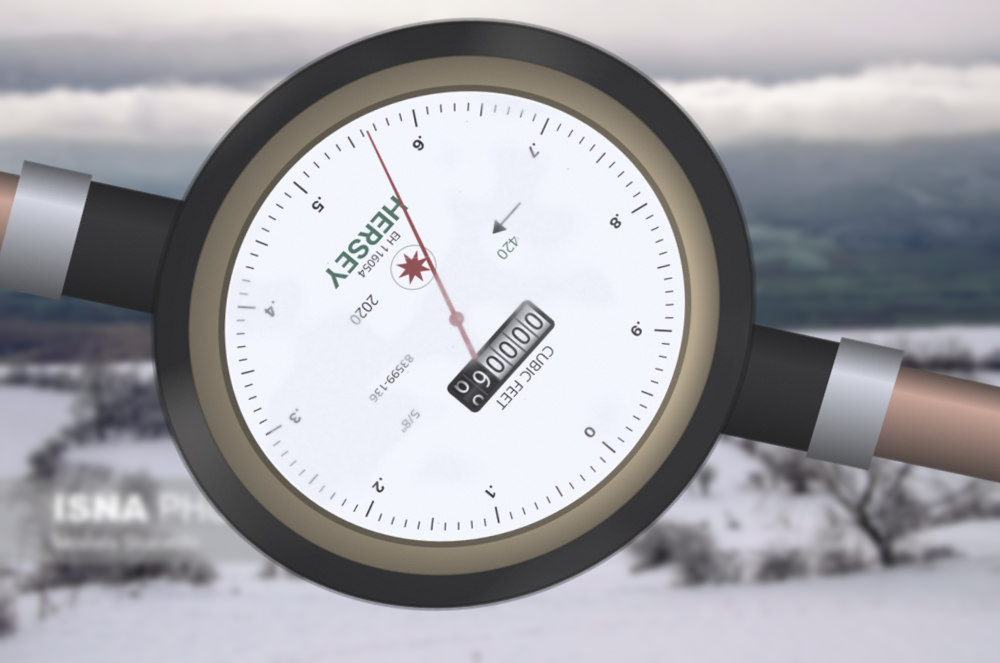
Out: 68.56 (ft³)
